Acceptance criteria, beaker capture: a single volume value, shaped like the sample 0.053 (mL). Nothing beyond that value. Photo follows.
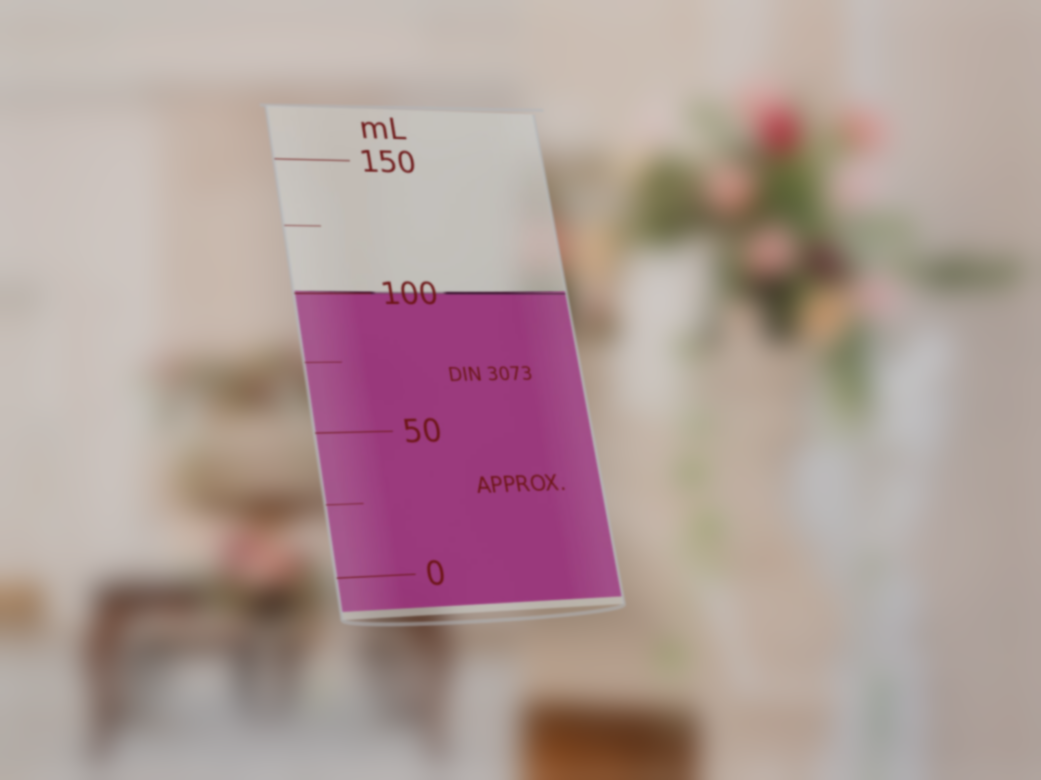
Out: 100 (mL)
